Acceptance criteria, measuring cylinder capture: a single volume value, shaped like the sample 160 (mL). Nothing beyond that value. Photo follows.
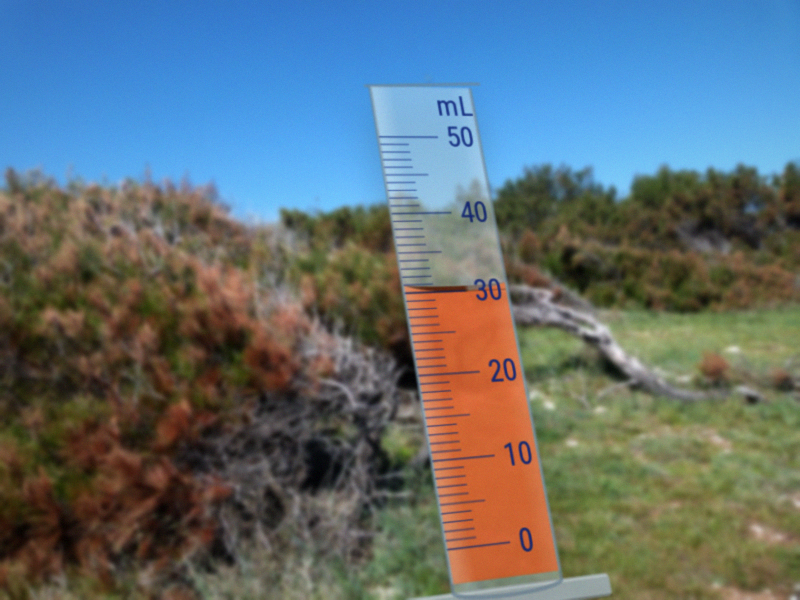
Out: 30 (mL)
